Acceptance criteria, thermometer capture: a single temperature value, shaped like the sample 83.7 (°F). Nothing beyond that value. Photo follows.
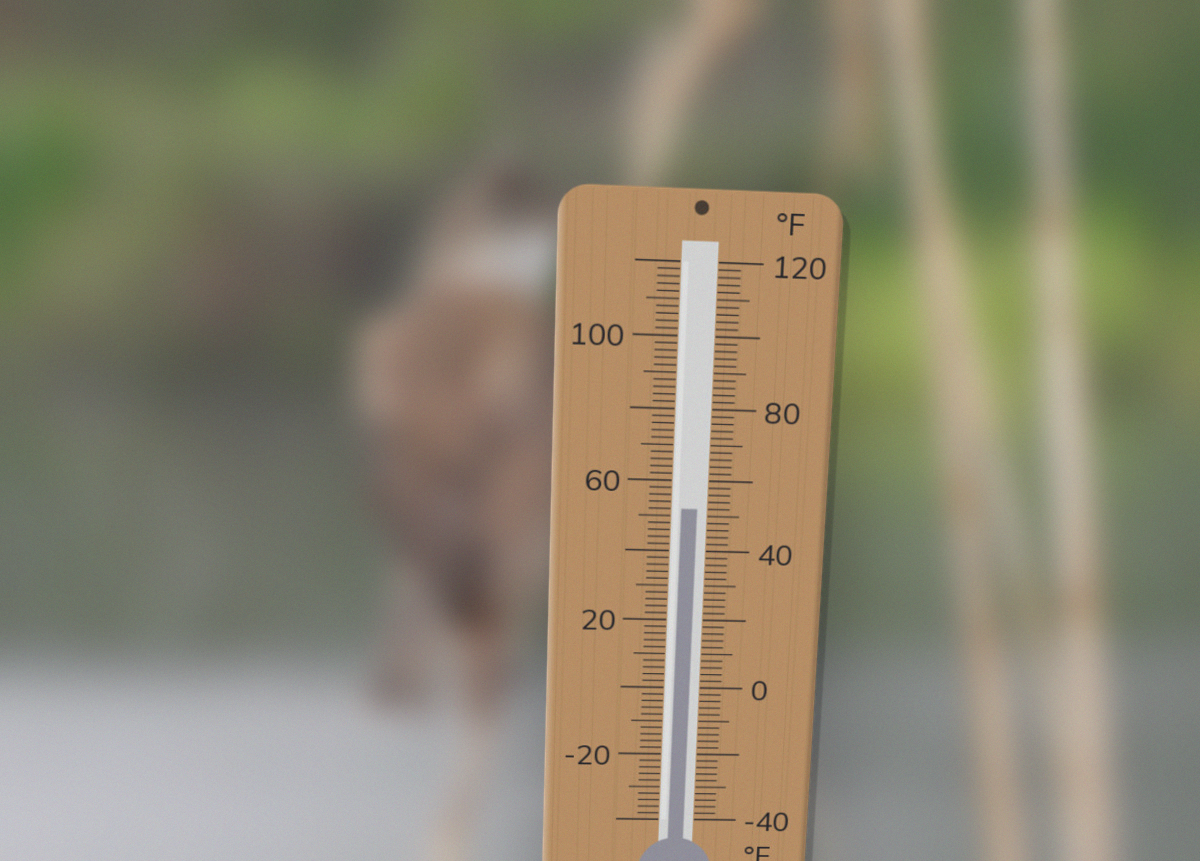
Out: 52 (°F)
